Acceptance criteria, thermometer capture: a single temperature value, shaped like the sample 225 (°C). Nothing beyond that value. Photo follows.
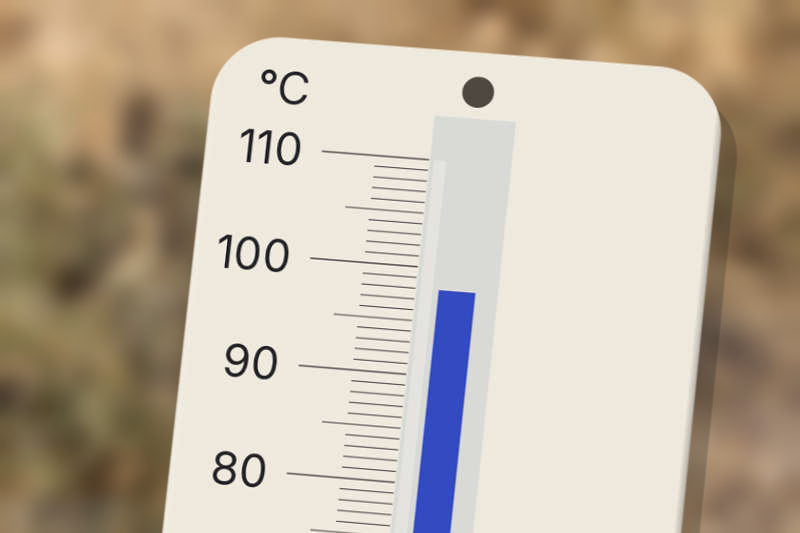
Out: 98 (°C)
